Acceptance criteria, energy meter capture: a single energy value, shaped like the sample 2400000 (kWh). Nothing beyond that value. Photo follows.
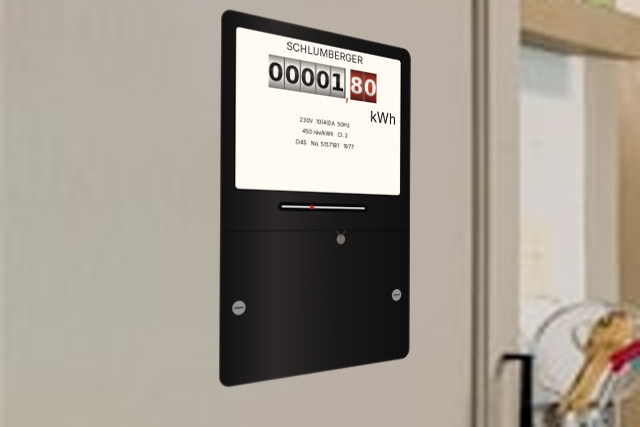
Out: 1.80 (kWh)
